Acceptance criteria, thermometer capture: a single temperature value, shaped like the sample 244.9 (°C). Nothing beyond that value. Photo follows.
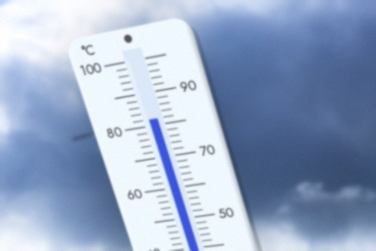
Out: 82 (°C)
